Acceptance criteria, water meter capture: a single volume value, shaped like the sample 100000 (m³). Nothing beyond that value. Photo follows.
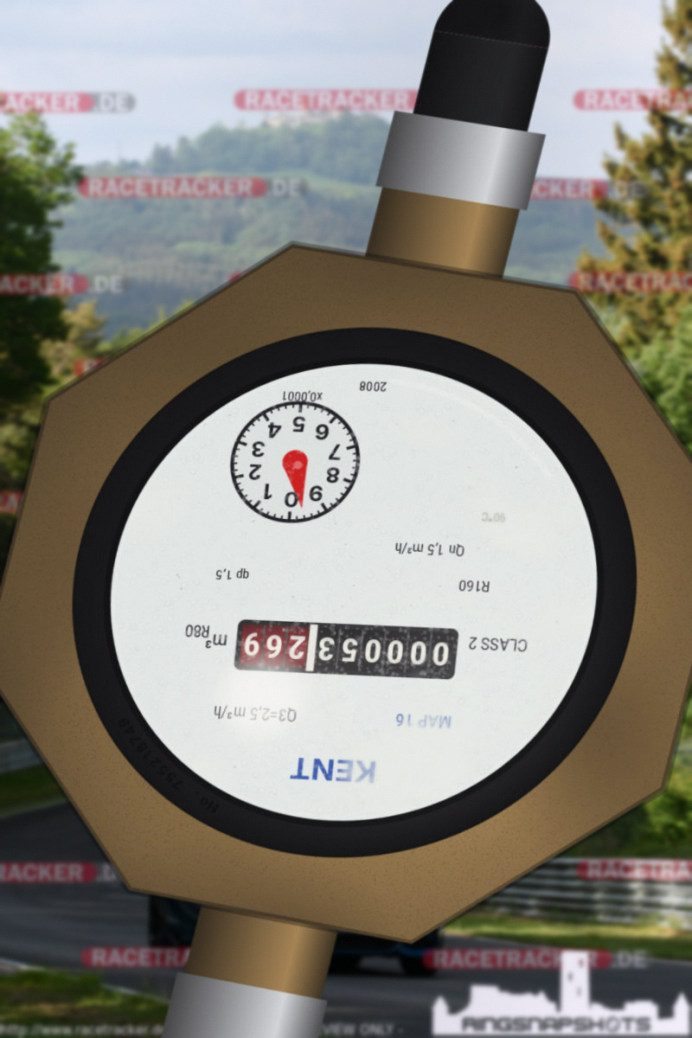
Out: 53.2689 (m³)
